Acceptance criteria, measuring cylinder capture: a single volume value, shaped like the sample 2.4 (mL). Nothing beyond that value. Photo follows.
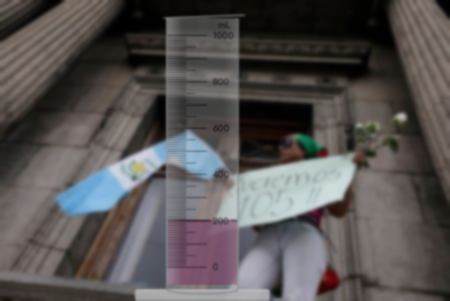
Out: 200 (mL)
